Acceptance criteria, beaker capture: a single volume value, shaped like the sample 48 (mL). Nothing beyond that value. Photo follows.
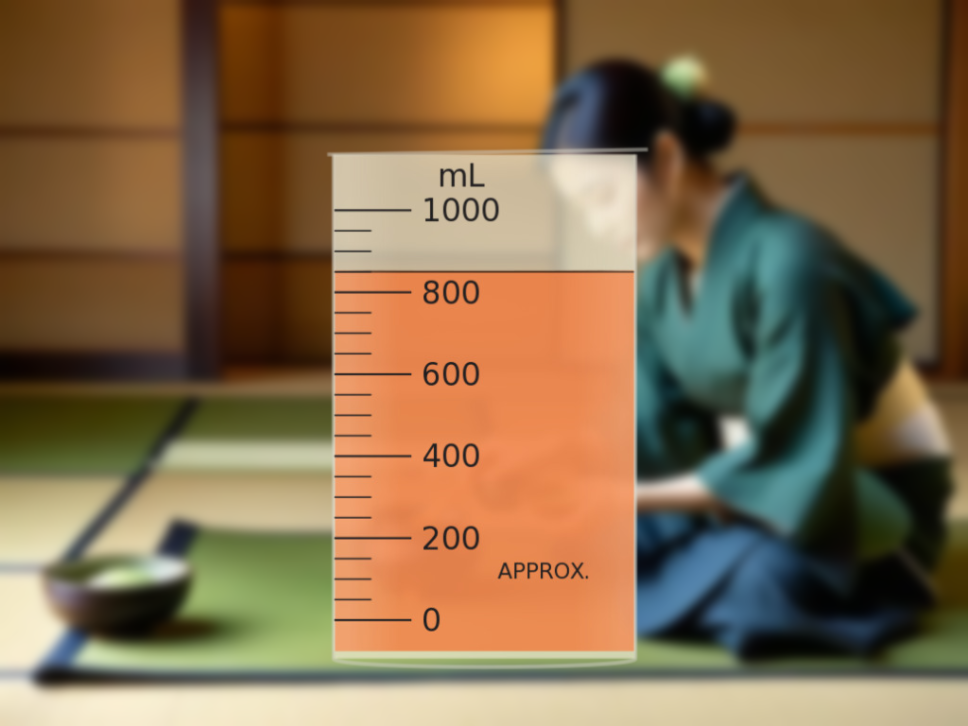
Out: 850 (mL)
